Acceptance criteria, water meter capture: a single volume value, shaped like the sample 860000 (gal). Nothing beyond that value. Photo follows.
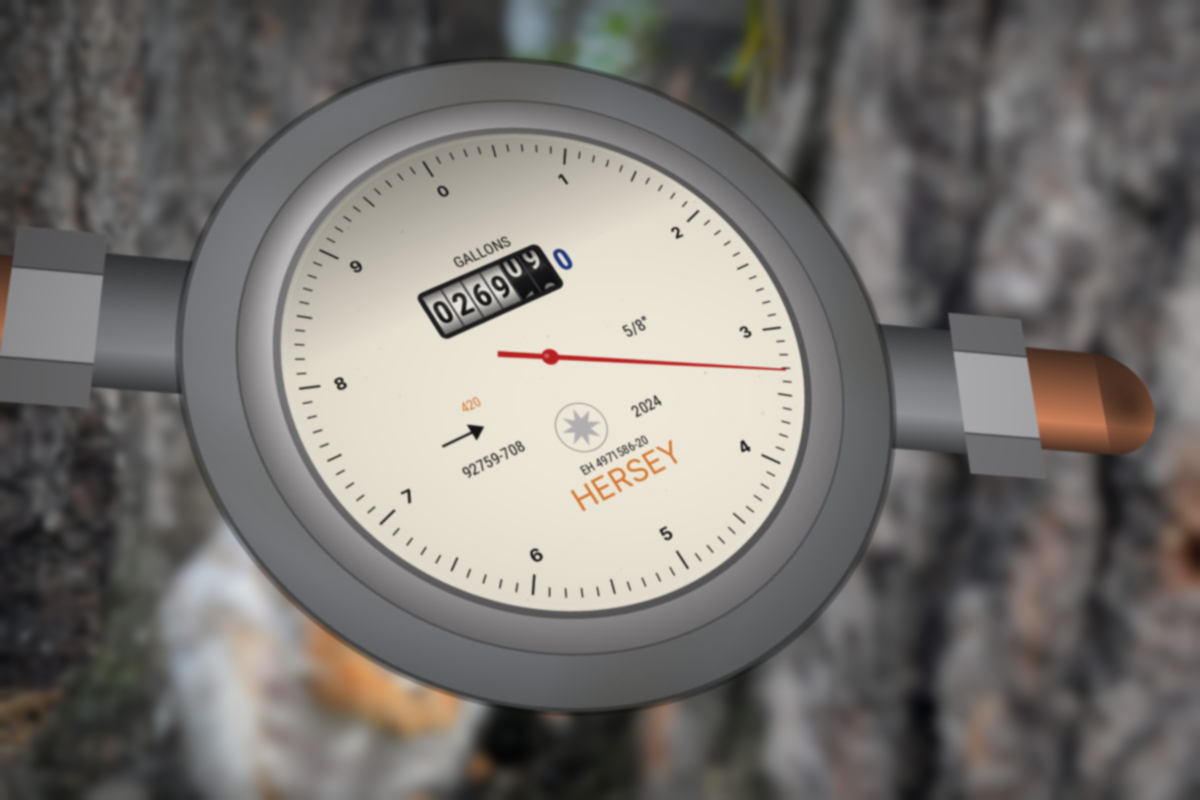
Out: 269093.3 (gal)
